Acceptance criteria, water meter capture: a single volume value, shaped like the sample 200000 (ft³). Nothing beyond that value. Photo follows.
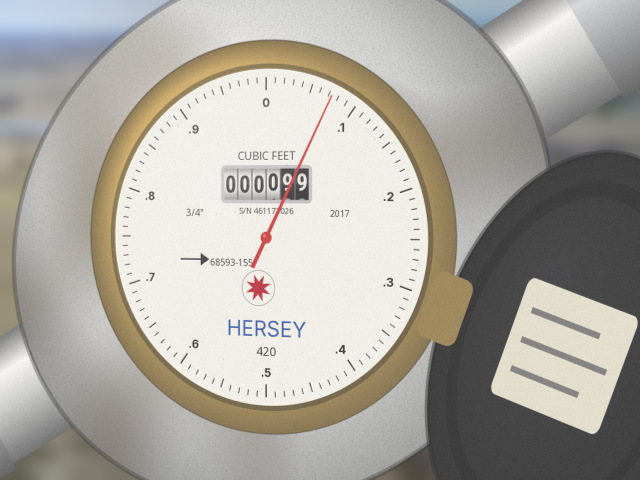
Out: 99.07 (ft³)
